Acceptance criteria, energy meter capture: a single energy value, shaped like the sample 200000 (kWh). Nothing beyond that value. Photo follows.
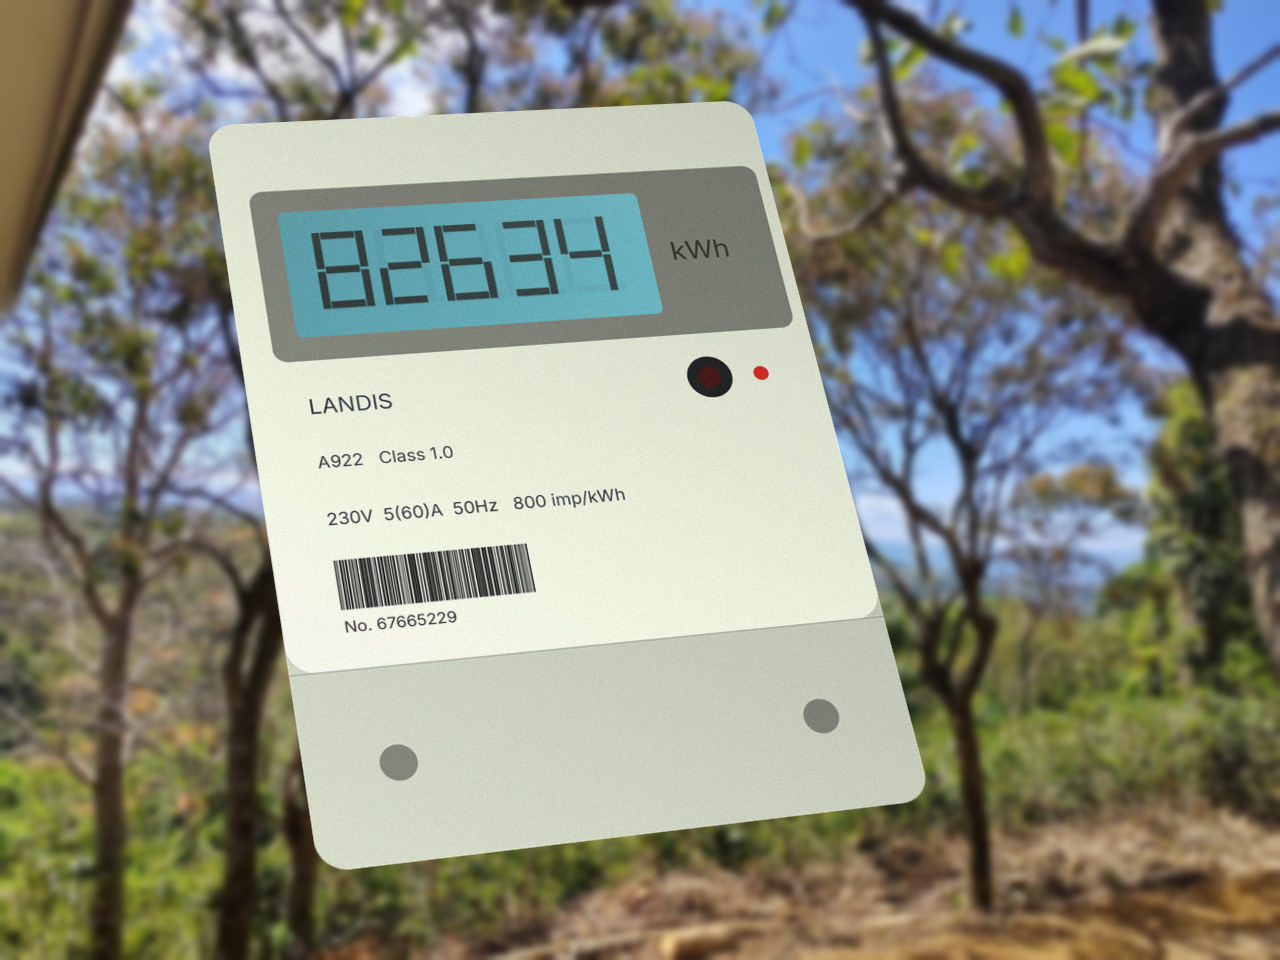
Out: 82634 (kWh)
